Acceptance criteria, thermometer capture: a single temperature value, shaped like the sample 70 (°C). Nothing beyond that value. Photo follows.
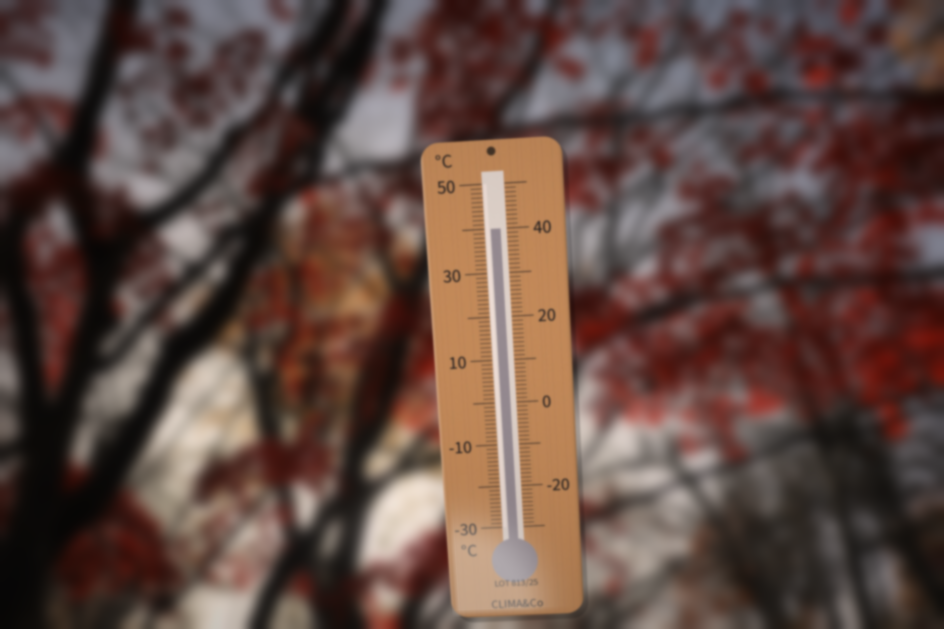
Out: 40 (°C)
